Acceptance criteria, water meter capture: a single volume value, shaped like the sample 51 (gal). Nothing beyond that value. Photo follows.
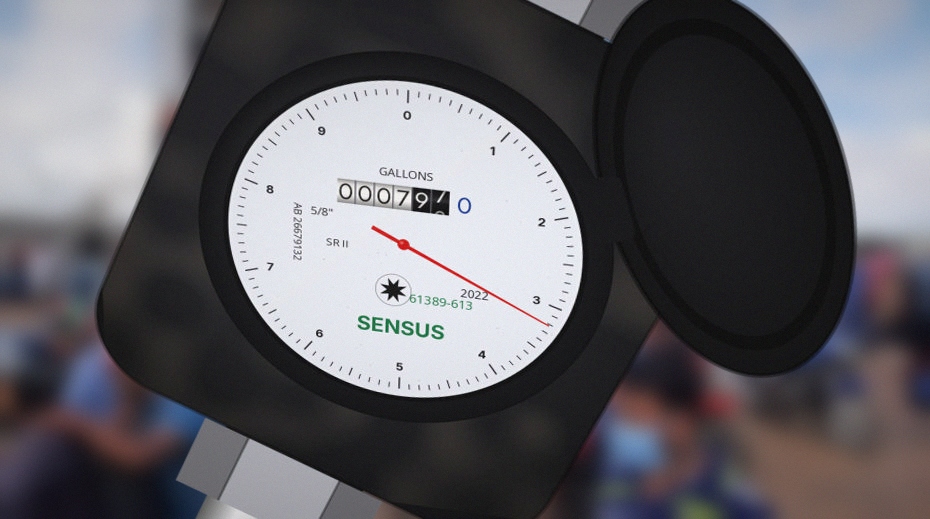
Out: 7973.2 (gal)
